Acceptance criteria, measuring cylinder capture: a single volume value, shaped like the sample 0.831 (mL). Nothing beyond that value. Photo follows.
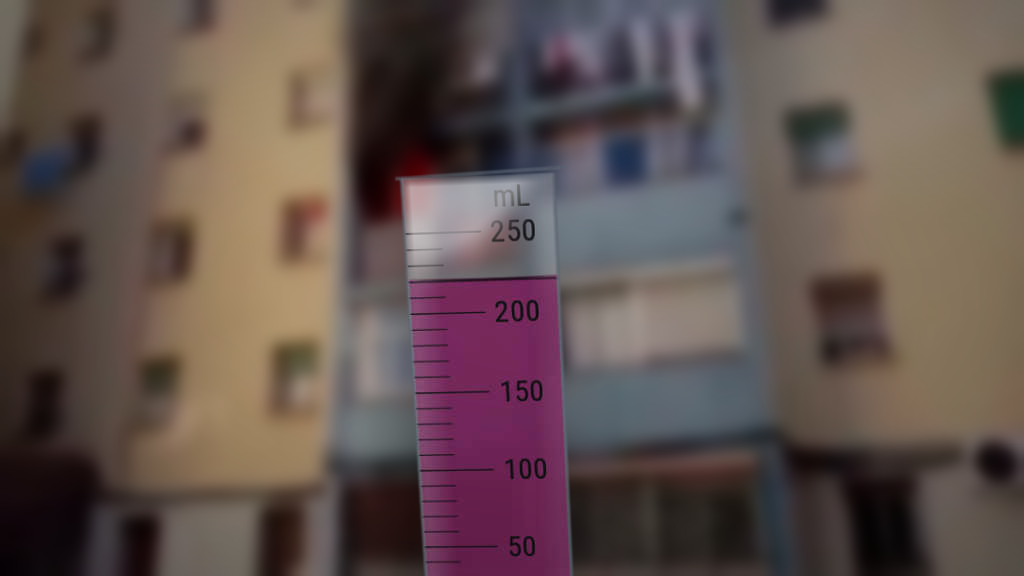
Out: 220 (mL)
